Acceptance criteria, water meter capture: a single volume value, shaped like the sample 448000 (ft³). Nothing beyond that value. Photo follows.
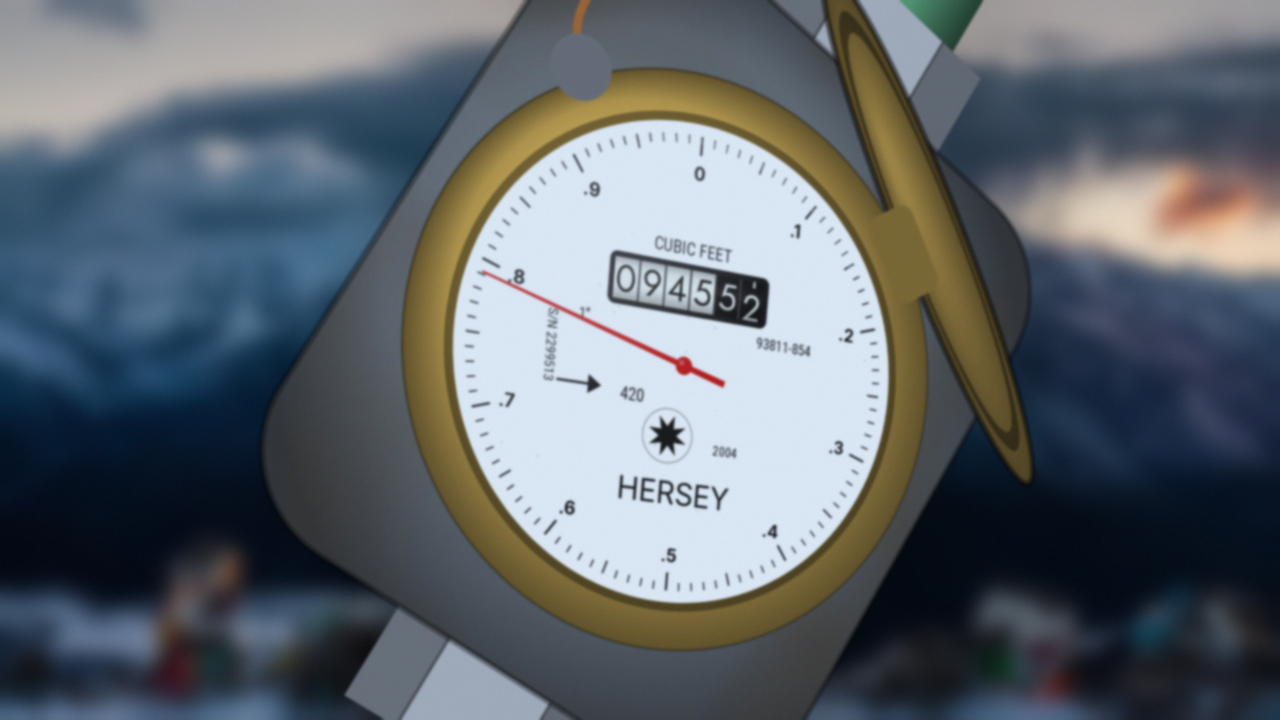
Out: 94551.79 (ft³)
